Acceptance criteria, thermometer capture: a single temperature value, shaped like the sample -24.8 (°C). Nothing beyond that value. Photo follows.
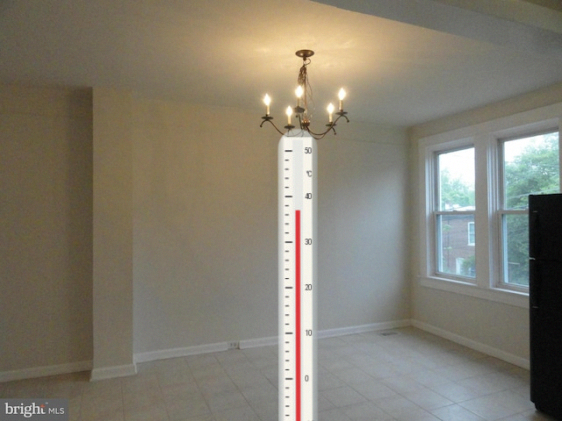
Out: 37 (°C)
